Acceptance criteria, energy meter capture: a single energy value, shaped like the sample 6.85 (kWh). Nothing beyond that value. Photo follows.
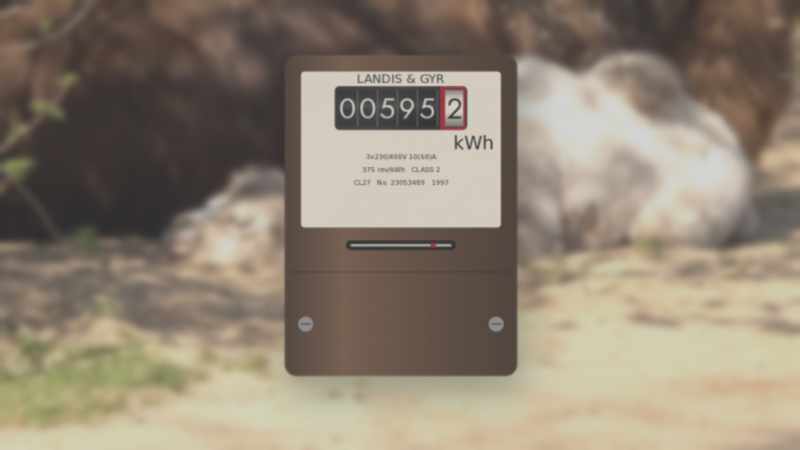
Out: 595.2 (kWh)
